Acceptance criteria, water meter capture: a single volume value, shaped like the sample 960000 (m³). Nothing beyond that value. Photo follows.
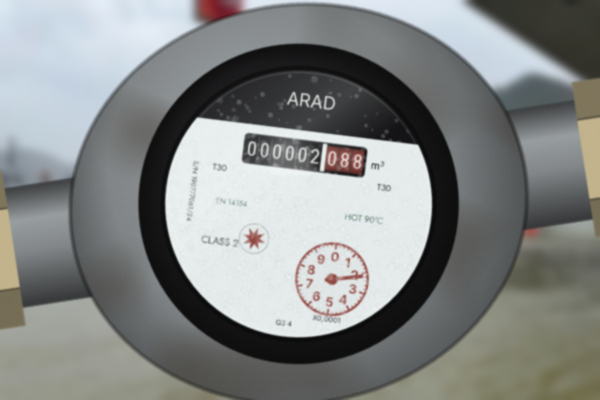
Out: 2.0882 (m³)
